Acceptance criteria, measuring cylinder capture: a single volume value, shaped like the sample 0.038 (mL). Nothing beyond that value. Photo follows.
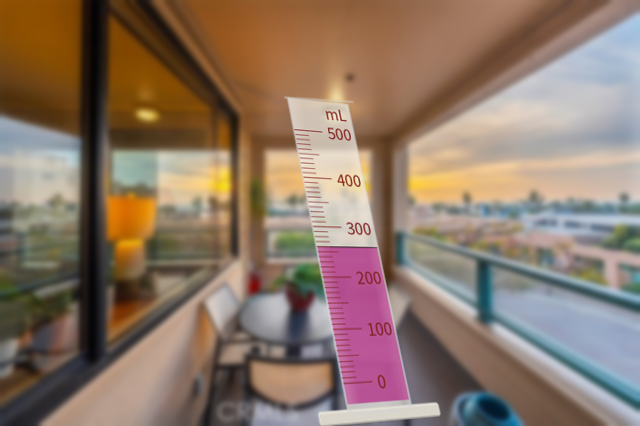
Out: 260 (mL)
